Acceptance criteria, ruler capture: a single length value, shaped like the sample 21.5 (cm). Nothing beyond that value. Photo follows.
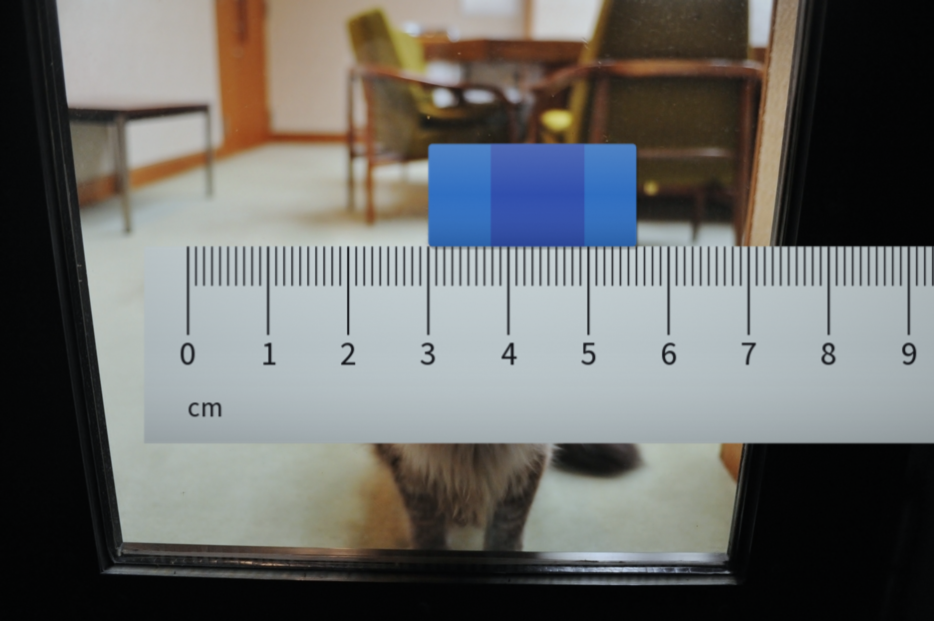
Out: 2.6 (cm)
